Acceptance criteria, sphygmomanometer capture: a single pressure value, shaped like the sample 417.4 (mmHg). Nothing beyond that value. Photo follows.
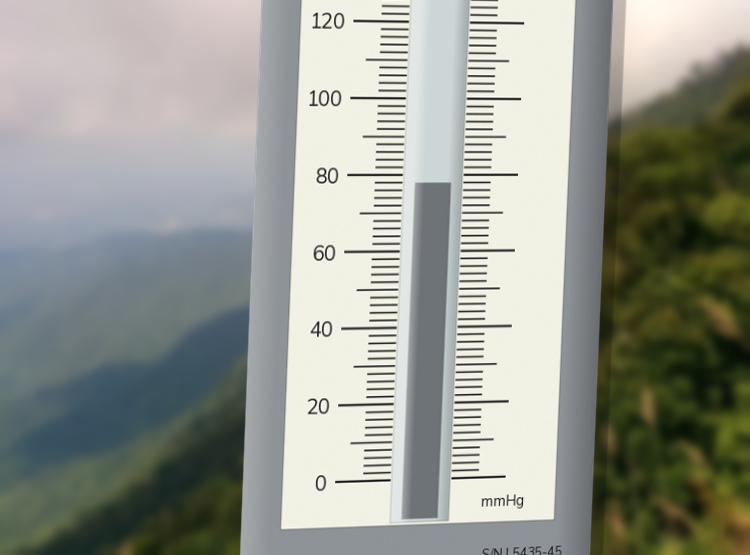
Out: 78 (mmHg)
